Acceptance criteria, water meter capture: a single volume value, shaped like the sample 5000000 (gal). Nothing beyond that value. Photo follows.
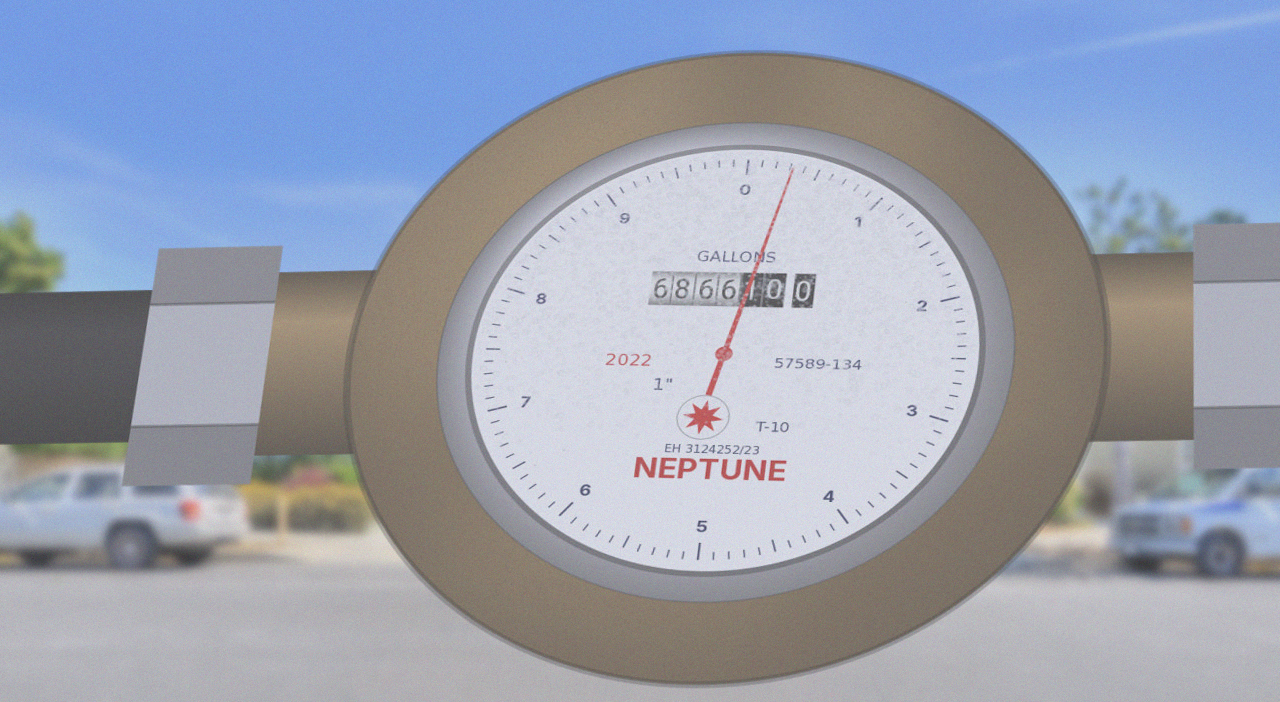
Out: 6866100.3 (gal)
